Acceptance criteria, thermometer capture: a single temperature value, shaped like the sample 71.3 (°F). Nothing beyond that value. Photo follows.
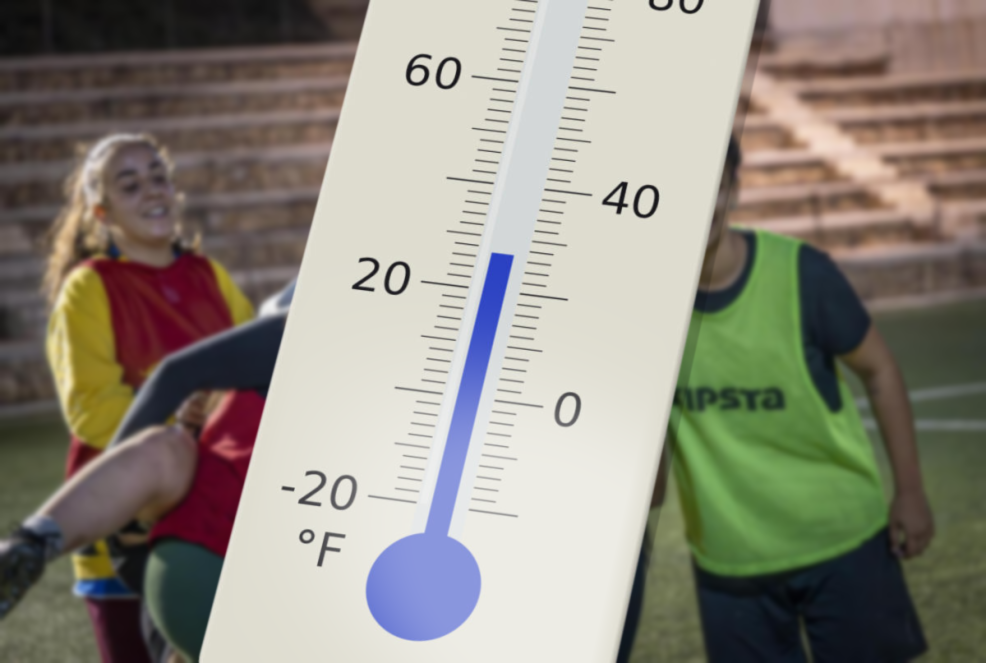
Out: 27 (°F)
